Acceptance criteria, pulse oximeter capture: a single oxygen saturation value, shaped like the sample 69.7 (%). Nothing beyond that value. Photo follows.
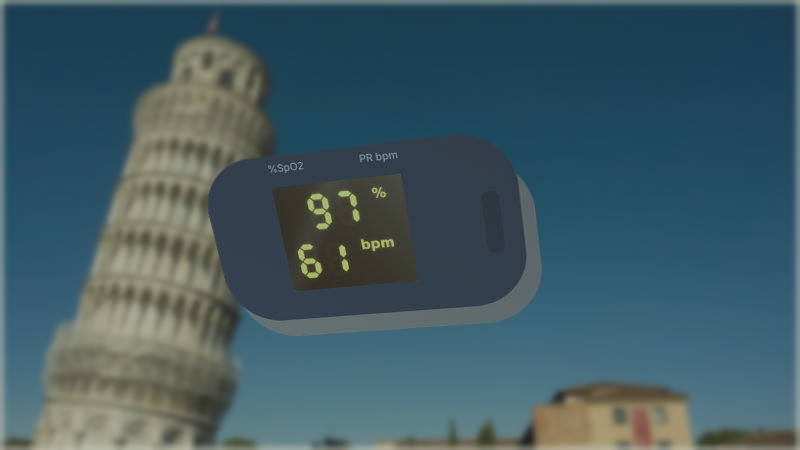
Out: 97 (%)
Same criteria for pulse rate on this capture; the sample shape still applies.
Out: 61 (bpm)
